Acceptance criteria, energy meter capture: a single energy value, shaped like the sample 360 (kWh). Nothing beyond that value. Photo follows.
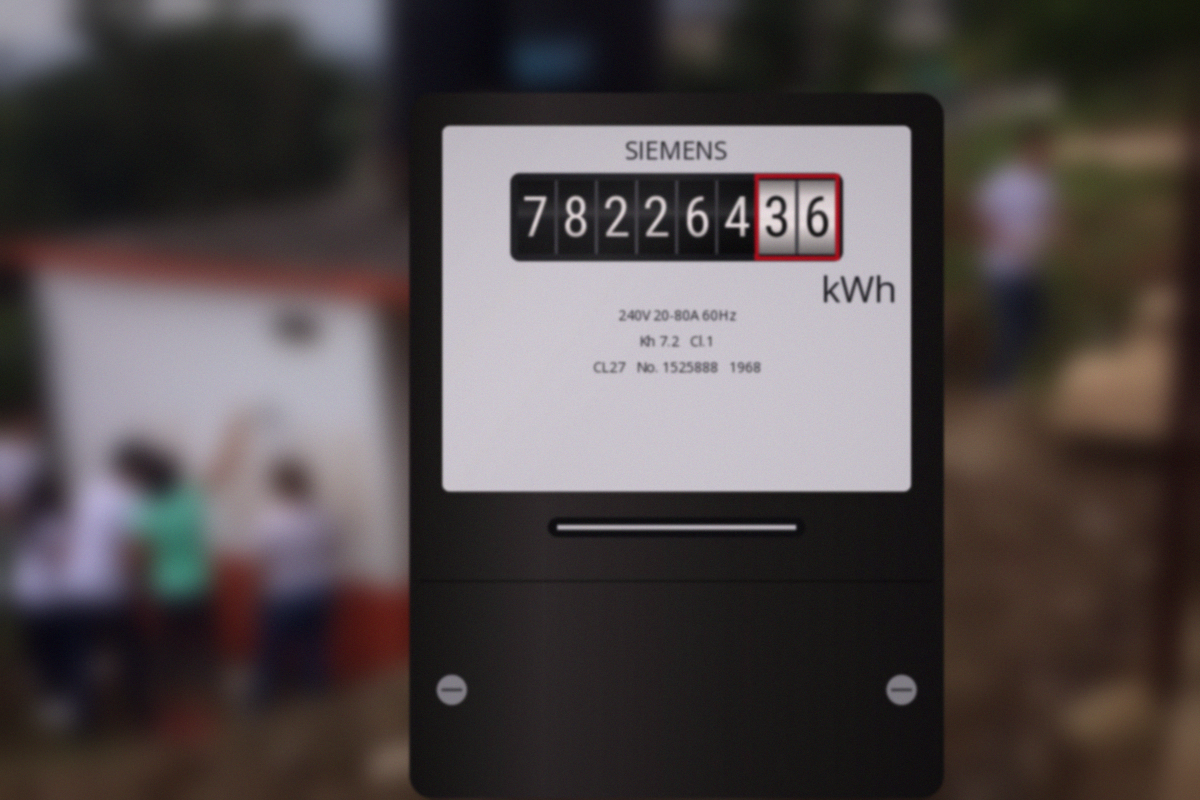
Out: 782264.36 (kWh)
